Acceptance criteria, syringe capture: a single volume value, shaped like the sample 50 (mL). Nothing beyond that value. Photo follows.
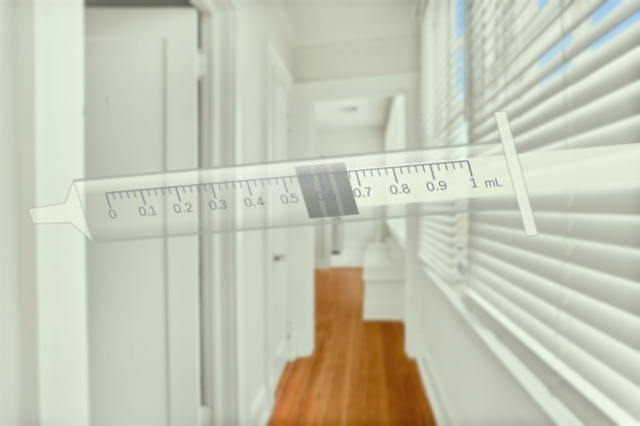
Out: 0.54 (mL)
